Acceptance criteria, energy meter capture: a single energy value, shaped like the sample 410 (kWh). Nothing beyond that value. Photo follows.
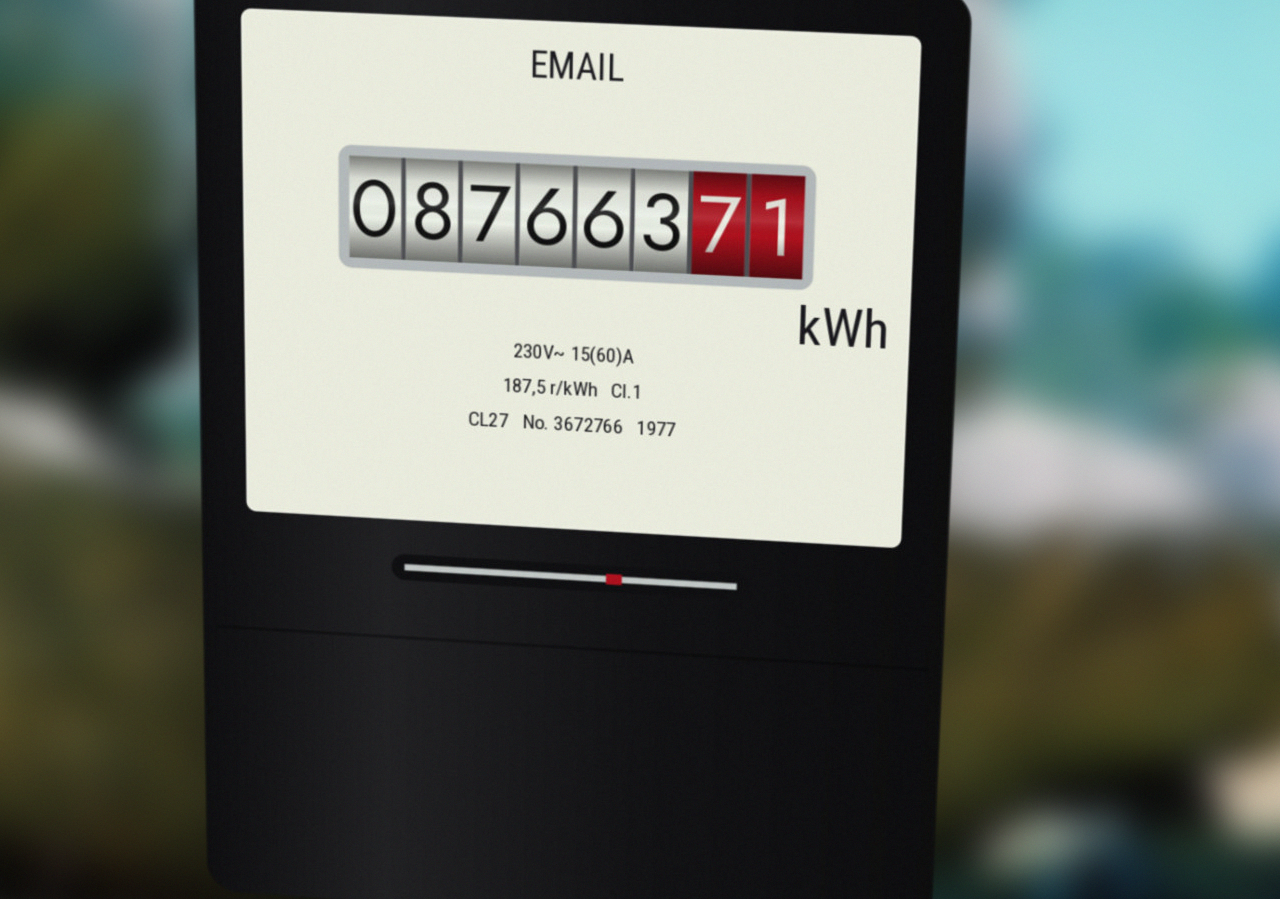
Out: 87663.71 (kWh)
